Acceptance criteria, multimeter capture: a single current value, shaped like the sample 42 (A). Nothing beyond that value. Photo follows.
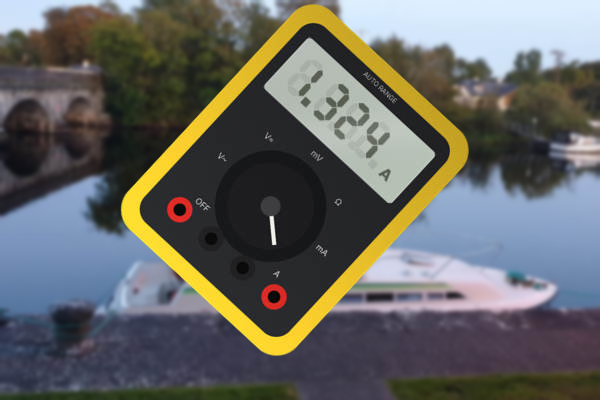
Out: 1.324 (A)
